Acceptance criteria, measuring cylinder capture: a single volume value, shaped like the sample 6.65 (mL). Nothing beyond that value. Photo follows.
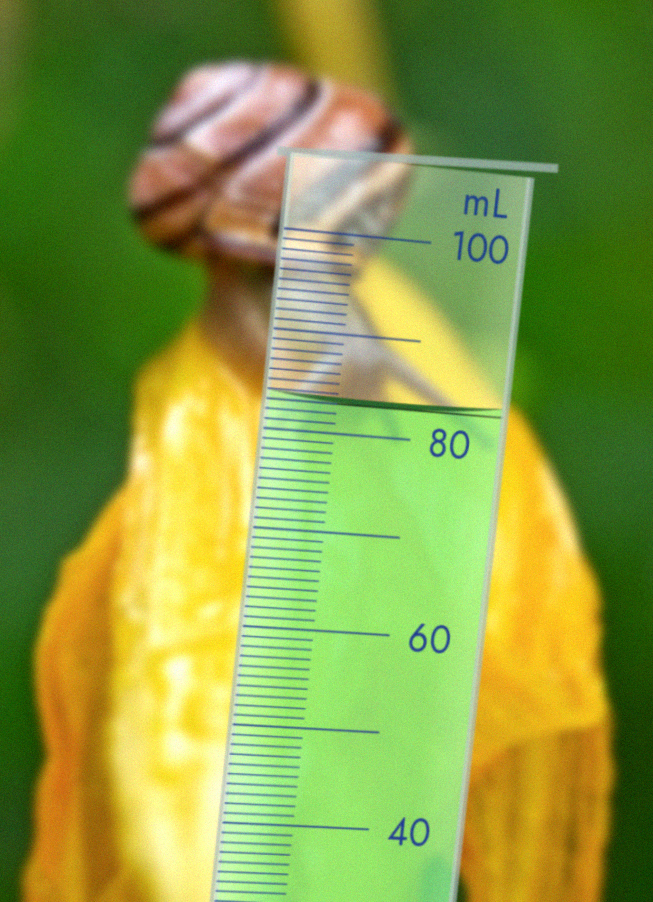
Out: 83 (mL)
